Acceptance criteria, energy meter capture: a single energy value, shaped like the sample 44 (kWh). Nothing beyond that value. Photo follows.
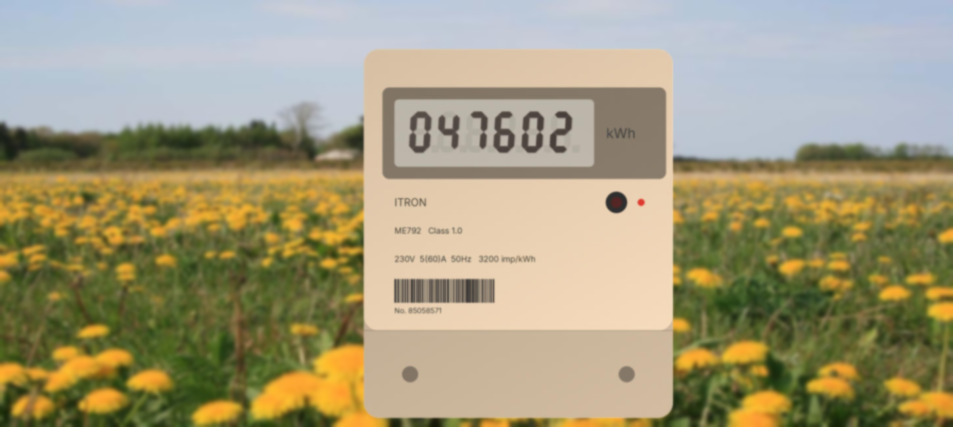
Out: 47602 (kWh)
